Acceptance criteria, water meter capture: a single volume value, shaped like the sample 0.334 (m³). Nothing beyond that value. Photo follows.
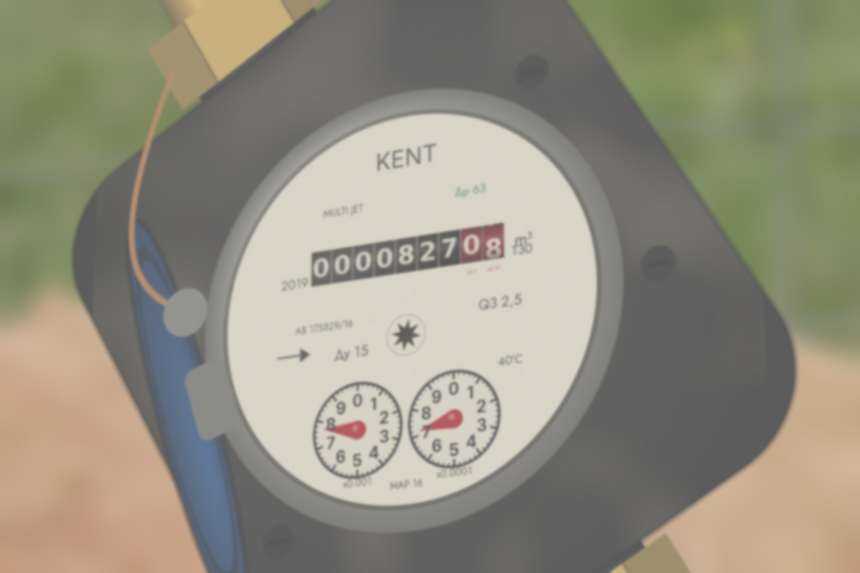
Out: 827.0777 (m³)
